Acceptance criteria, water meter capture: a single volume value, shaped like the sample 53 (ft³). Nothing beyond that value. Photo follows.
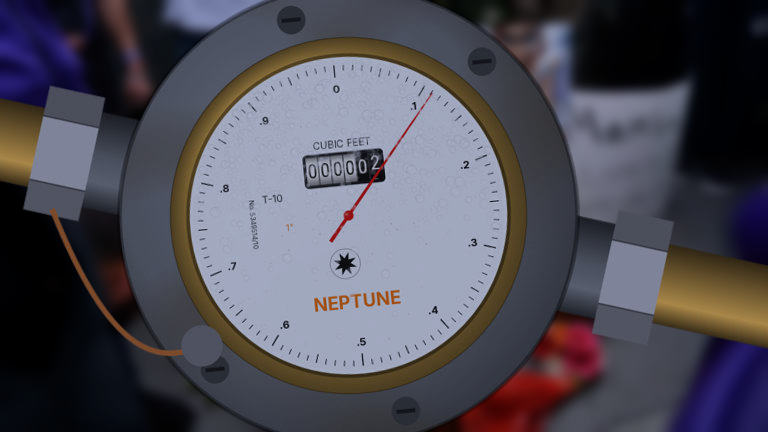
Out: 2.11 (ft³)
